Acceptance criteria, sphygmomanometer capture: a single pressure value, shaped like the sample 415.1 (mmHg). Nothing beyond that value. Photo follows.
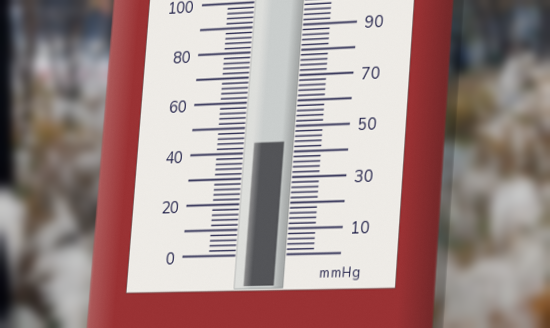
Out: 44 (mmHg)
